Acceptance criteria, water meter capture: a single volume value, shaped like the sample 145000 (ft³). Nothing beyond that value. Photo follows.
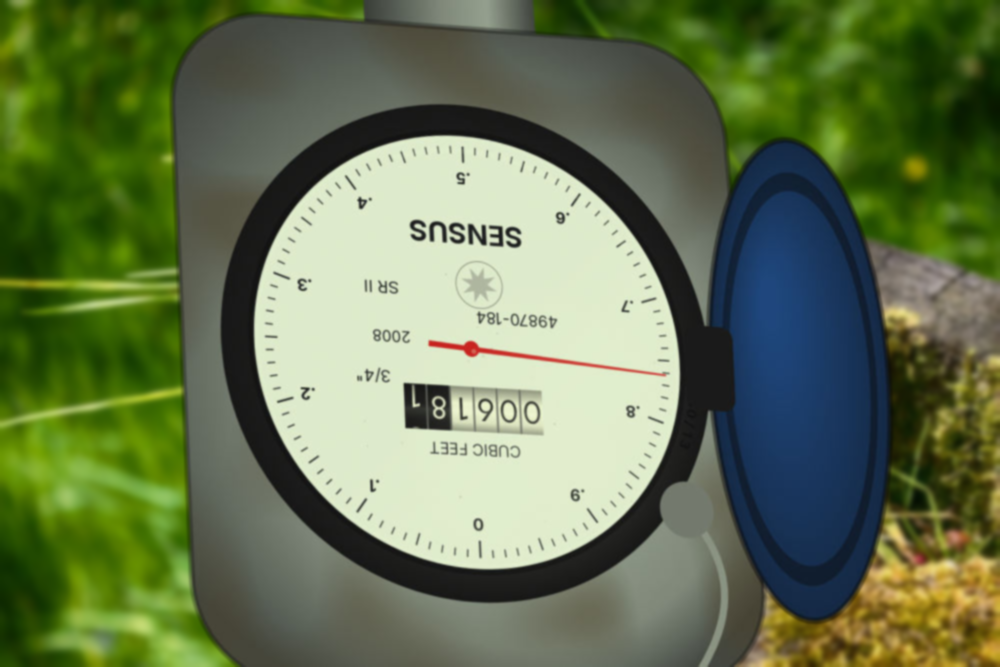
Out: 6180.76 (ft³)
